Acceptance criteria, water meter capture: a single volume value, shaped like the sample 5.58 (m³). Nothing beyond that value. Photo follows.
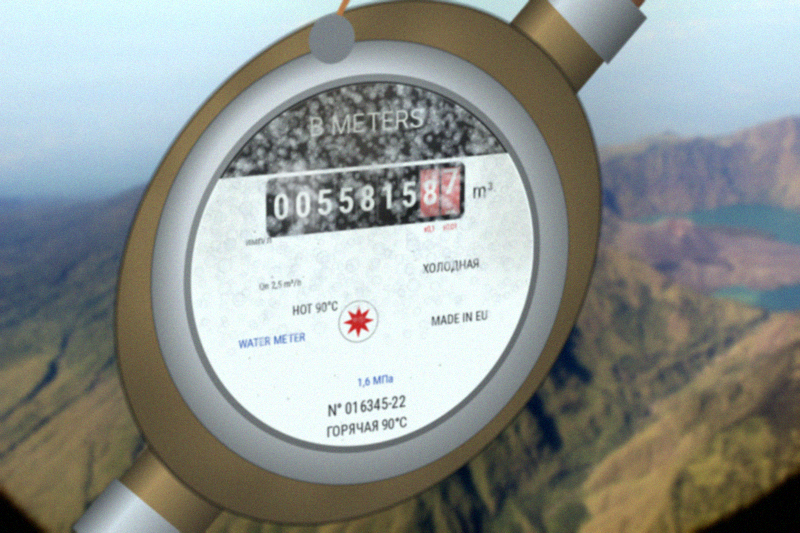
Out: 55815.87 (m³)
